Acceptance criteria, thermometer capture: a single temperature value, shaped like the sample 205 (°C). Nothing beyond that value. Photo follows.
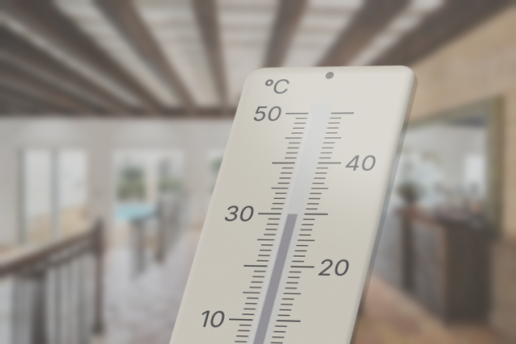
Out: 30 (°C)
